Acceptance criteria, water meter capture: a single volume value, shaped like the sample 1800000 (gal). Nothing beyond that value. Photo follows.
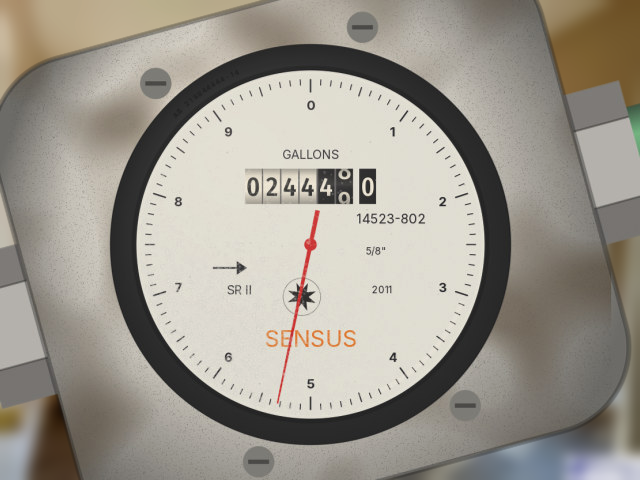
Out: 244485.3 (gal)
